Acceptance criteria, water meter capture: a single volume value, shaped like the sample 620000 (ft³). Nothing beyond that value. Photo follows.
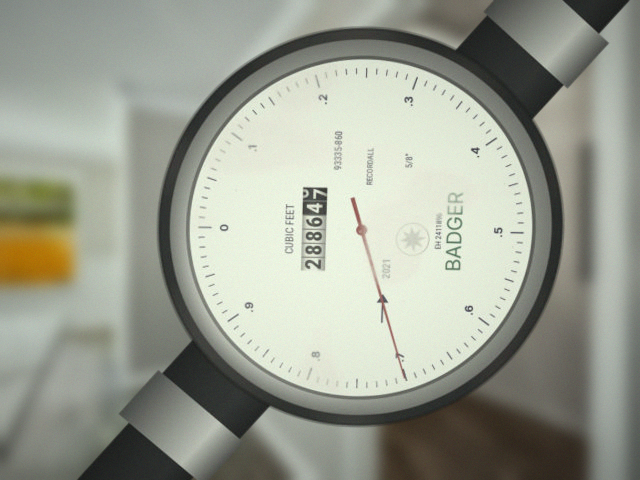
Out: 288646.70 (ft³)
